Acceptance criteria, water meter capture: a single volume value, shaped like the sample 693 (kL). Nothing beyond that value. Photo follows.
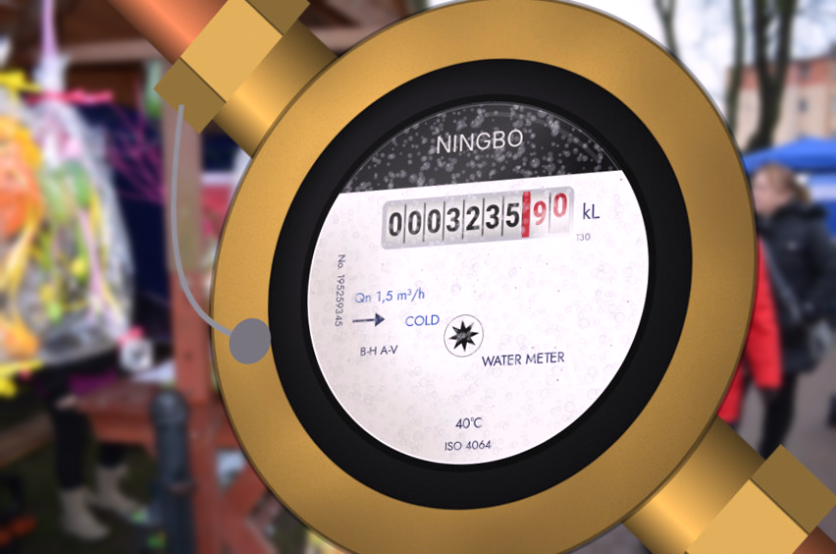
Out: 3235.90 (kL)
